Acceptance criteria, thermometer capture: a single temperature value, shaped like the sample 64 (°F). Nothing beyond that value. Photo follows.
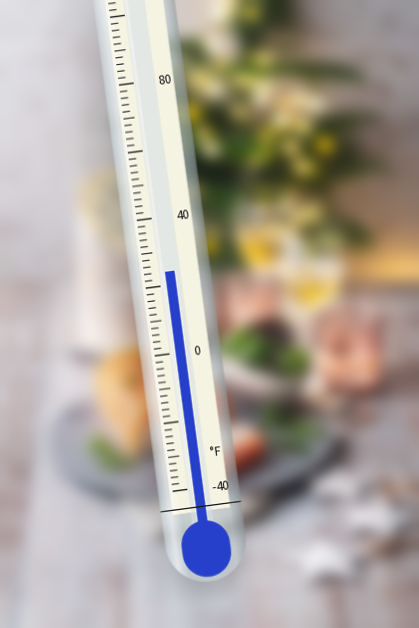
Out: 24 (°F)
